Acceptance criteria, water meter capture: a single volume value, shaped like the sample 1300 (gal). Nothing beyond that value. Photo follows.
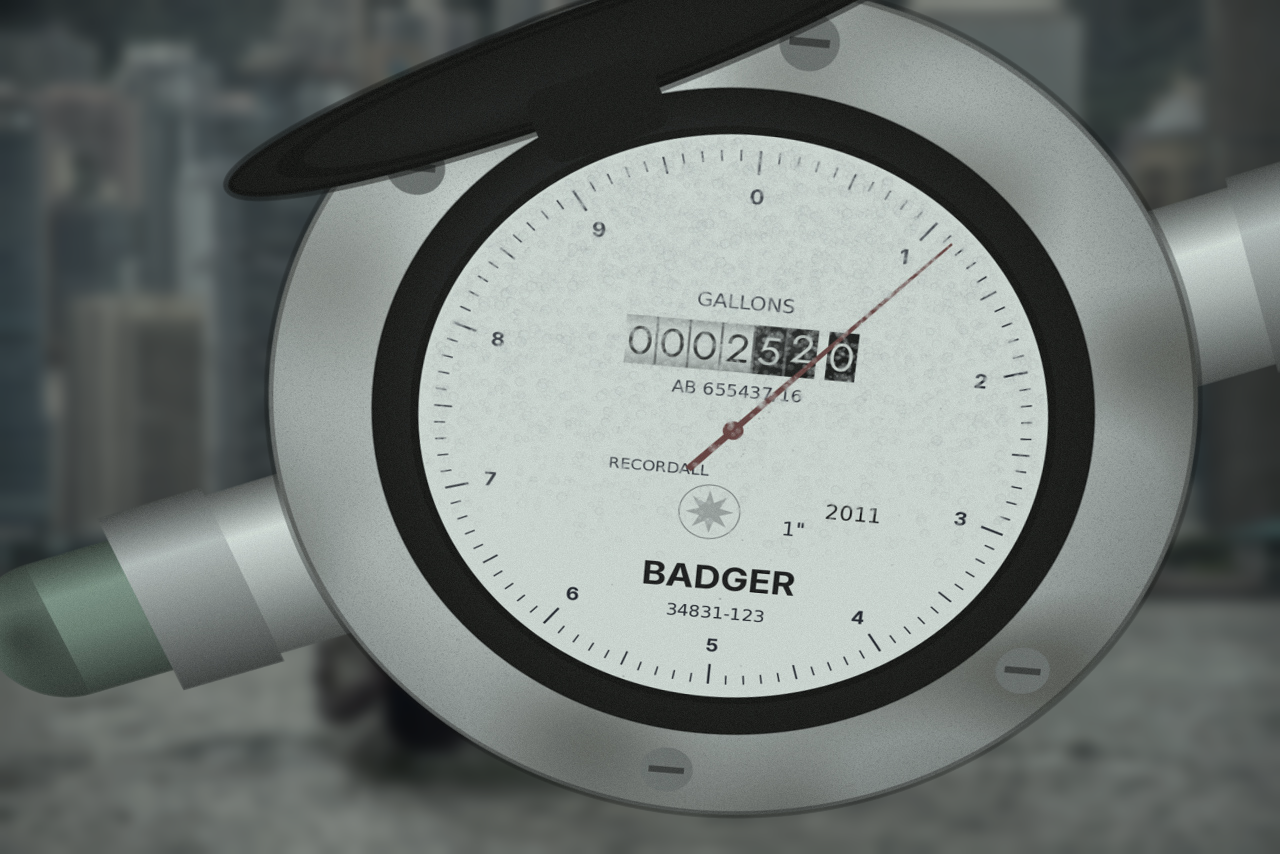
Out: 2521.1 (gal)
